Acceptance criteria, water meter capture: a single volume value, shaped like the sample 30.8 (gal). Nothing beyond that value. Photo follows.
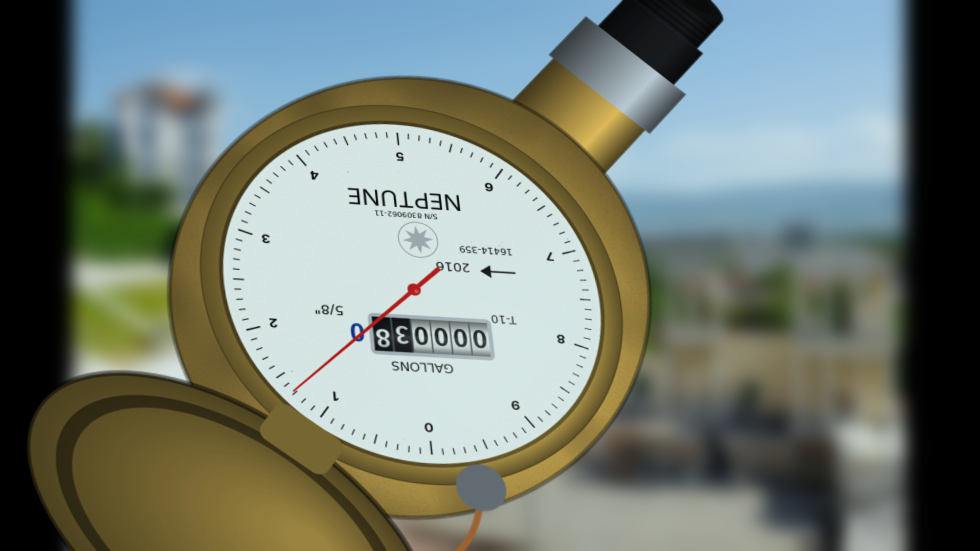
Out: 381.3 (gal)
